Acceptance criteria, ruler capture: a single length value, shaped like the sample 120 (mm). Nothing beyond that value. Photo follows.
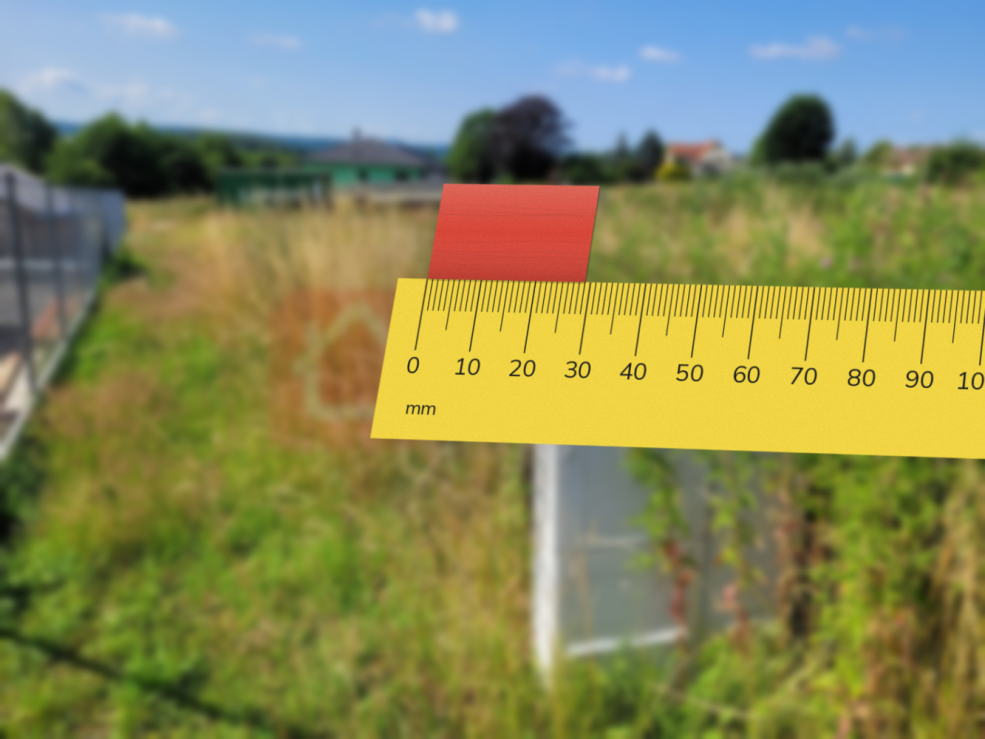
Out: 29 (mm)
